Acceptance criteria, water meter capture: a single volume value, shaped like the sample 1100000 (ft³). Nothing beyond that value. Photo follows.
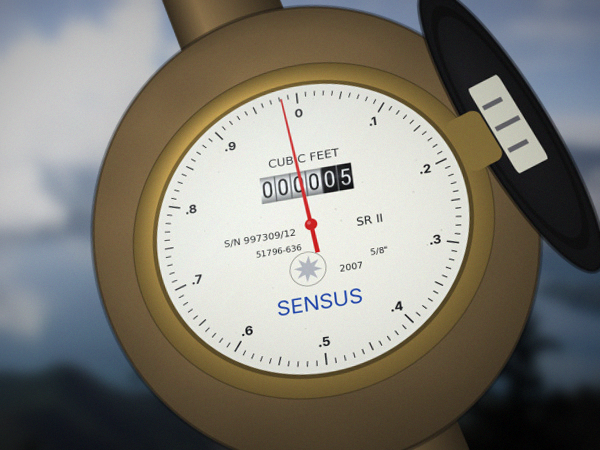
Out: 4.98 (ft³)
